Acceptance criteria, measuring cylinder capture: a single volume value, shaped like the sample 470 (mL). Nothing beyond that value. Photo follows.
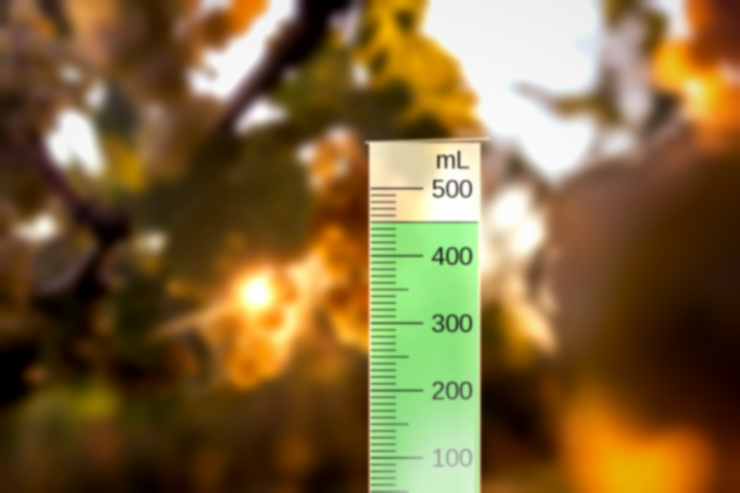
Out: 450 (mL)
